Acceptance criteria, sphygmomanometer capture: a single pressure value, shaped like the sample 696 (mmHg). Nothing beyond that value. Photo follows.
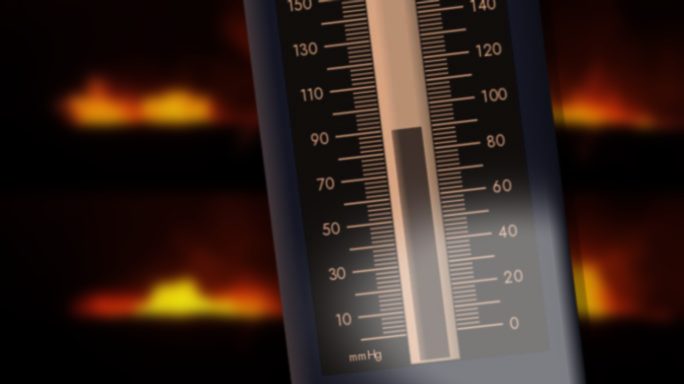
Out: 90 (mmHg)
